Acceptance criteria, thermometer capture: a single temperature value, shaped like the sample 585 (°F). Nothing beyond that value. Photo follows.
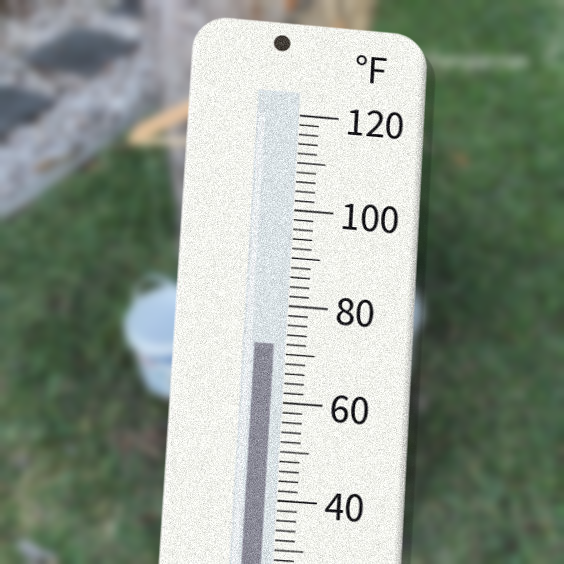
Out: 72 (°F)
